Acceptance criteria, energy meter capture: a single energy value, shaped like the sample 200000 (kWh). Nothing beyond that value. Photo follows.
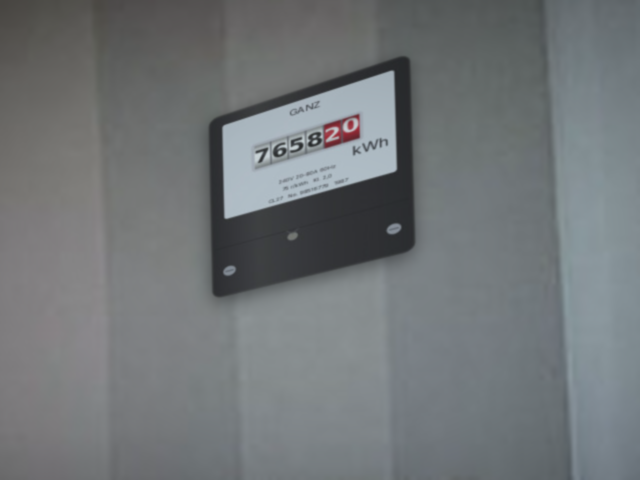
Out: 7658.20 (kWh)
